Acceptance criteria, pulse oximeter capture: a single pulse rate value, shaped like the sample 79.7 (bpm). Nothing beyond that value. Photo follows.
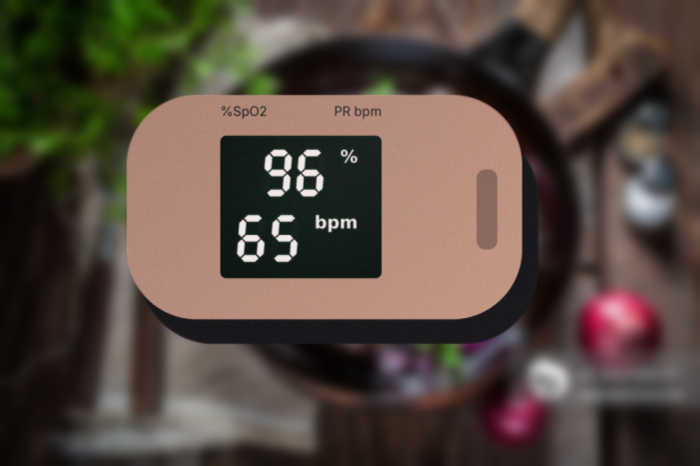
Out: 65 (bpm)
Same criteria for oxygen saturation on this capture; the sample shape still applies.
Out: 96 (%)
